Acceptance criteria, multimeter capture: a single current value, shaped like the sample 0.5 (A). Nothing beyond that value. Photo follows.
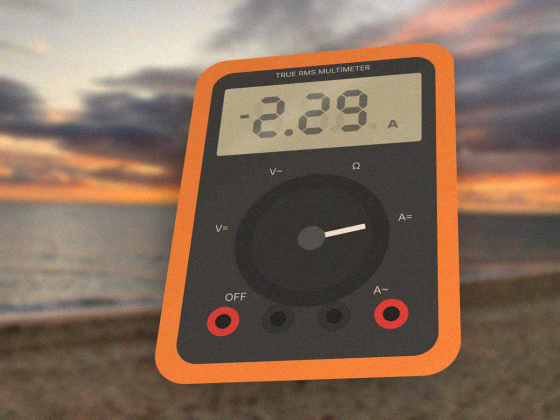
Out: -2.29 (A)
